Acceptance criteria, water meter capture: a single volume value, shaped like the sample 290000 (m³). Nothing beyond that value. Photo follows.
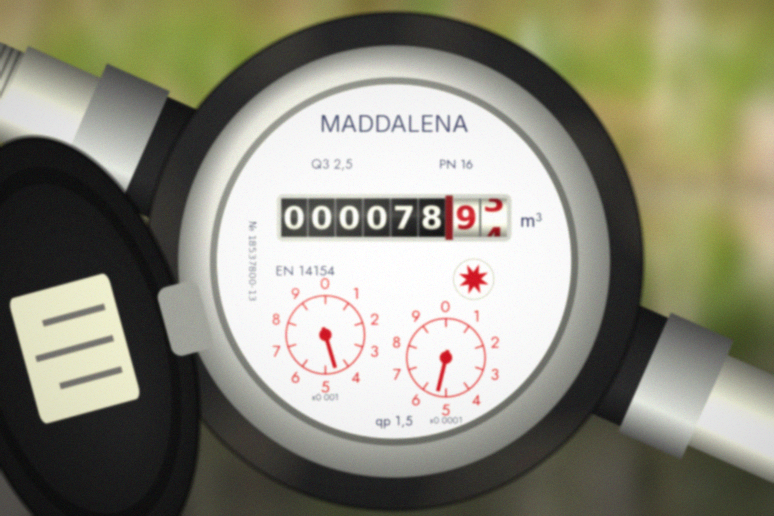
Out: 78.9345 (m³)
